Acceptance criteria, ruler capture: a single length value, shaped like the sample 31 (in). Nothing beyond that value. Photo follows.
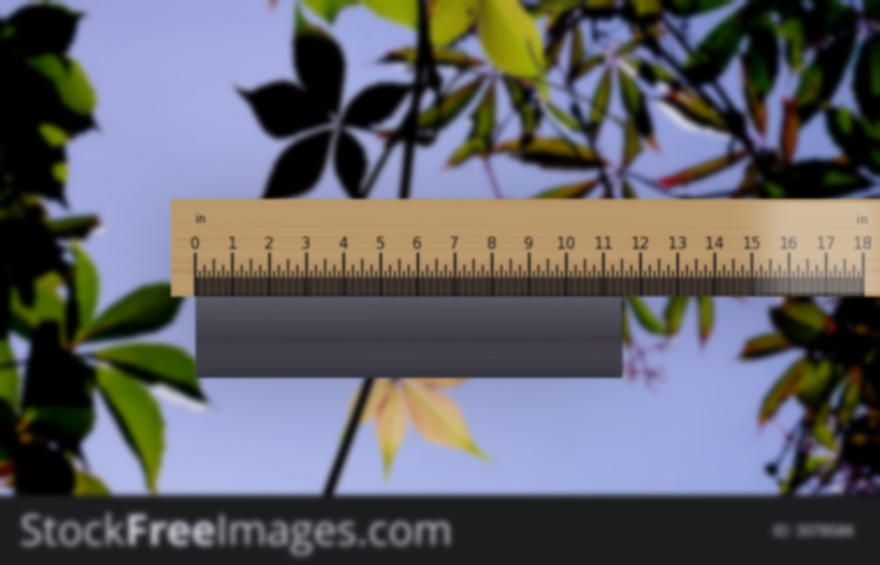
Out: 11.5 (in)
